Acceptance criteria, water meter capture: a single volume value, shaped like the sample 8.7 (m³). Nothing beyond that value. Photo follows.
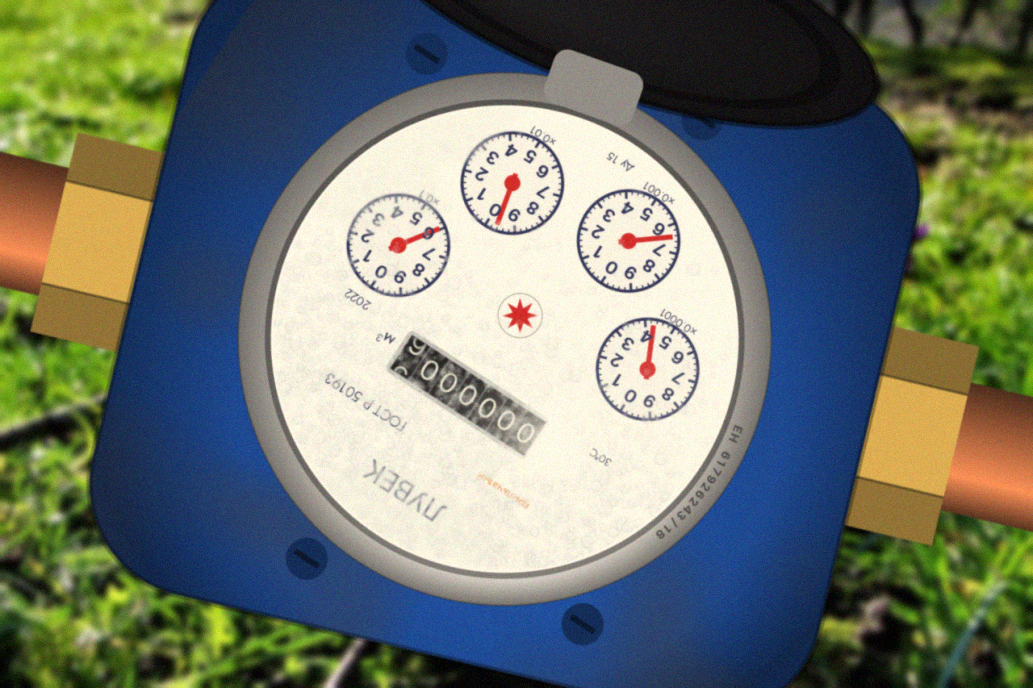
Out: 5.5964 (m³)
